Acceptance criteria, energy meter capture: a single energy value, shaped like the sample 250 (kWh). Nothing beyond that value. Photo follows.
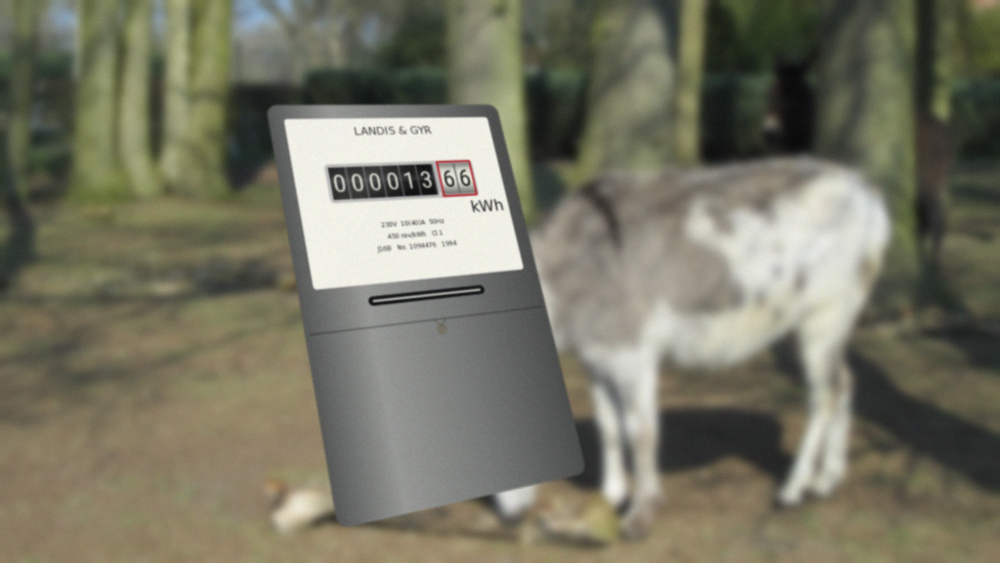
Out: 13.66 (kWh)
